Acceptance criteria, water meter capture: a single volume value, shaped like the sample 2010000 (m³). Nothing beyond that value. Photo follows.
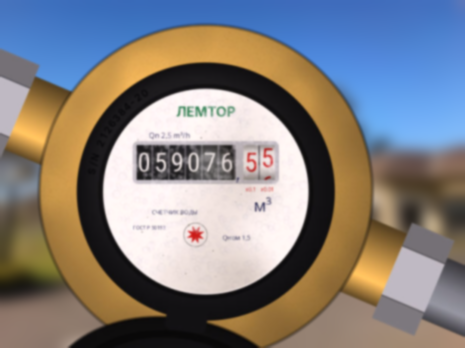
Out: 59076.55 (m³)
